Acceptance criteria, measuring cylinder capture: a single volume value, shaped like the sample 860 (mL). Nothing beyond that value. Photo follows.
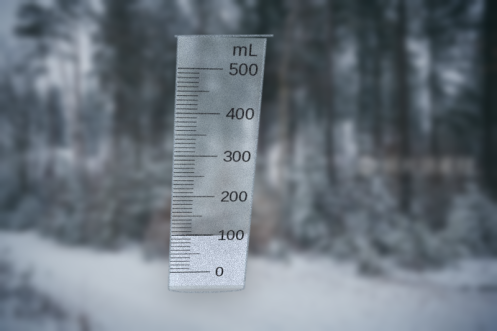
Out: 100 (mL)
